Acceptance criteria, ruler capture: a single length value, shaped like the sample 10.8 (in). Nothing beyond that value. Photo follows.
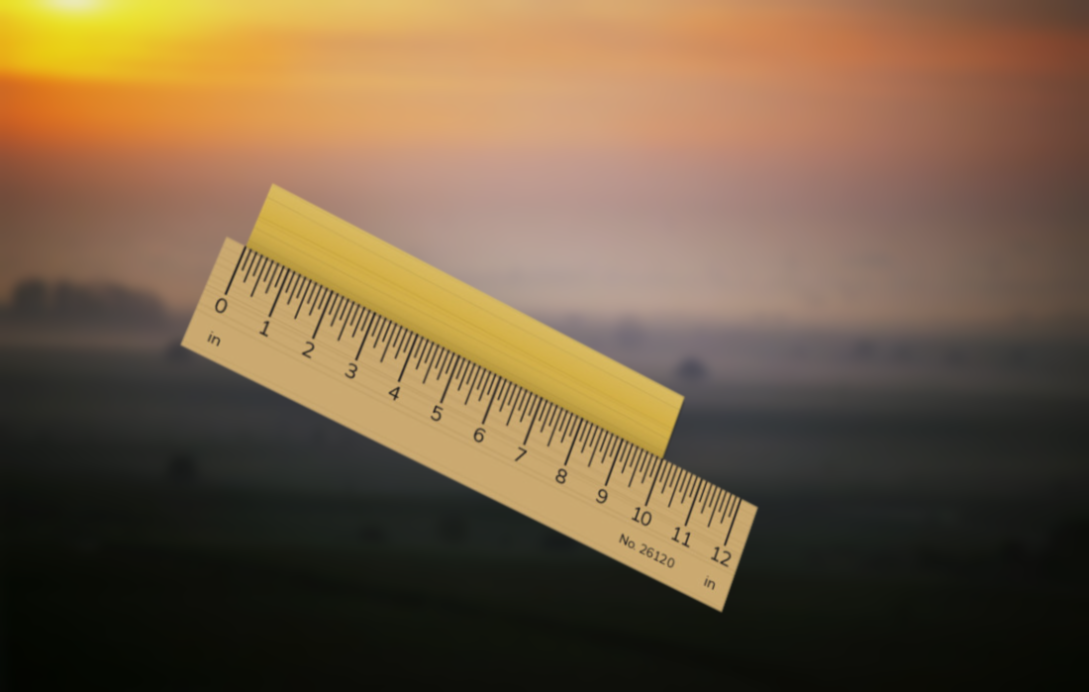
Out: 10 (in)
